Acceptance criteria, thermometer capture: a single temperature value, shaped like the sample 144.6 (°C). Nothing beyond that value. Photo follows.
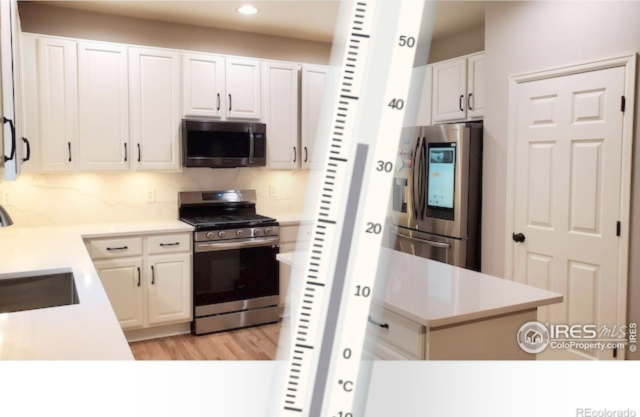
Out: 33 (°C)
